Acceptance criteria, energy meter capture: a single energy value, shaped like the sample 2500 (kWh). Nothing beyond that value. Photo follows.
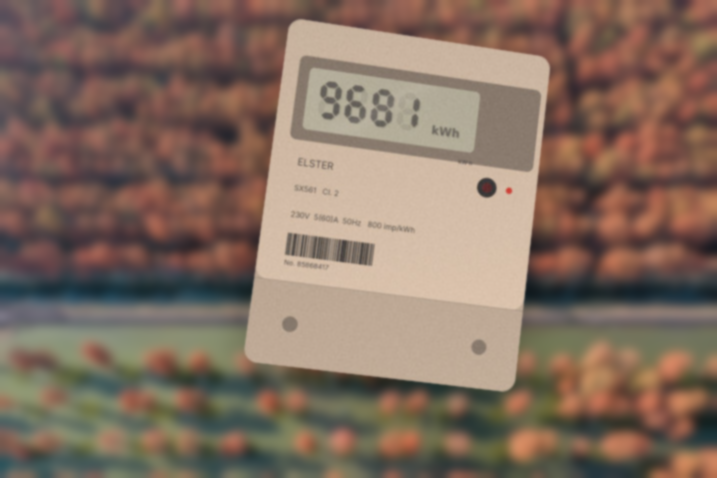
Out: 9681 (kWh)
